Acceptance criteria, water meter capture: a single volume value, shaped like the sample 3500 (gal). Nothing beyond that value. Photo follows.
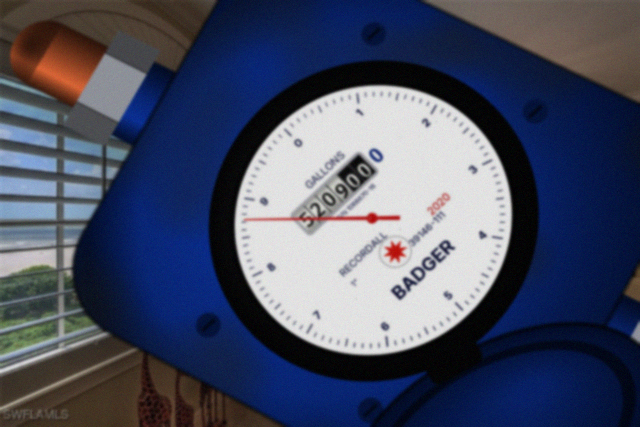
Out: 5208998.7 (gal)
